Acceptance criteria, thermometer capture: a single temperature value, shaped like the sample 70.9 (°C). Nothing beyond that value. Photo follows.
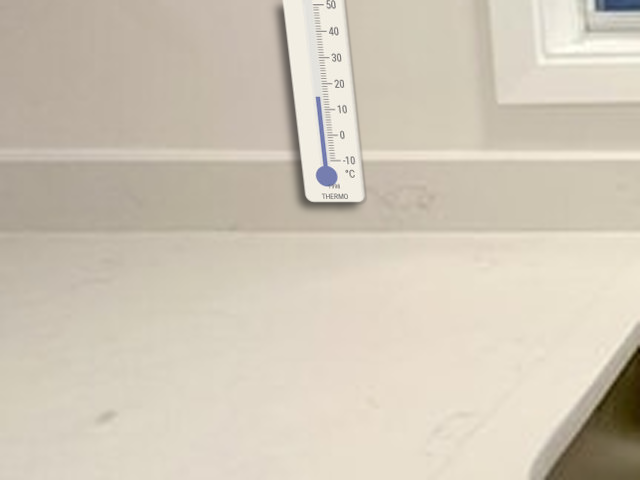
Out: 15 (°C)
